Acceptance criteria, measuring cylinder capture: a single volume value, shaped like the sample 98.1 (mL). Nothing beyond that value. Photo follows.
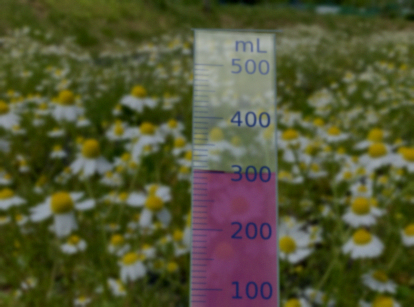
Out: 300 (mL)
